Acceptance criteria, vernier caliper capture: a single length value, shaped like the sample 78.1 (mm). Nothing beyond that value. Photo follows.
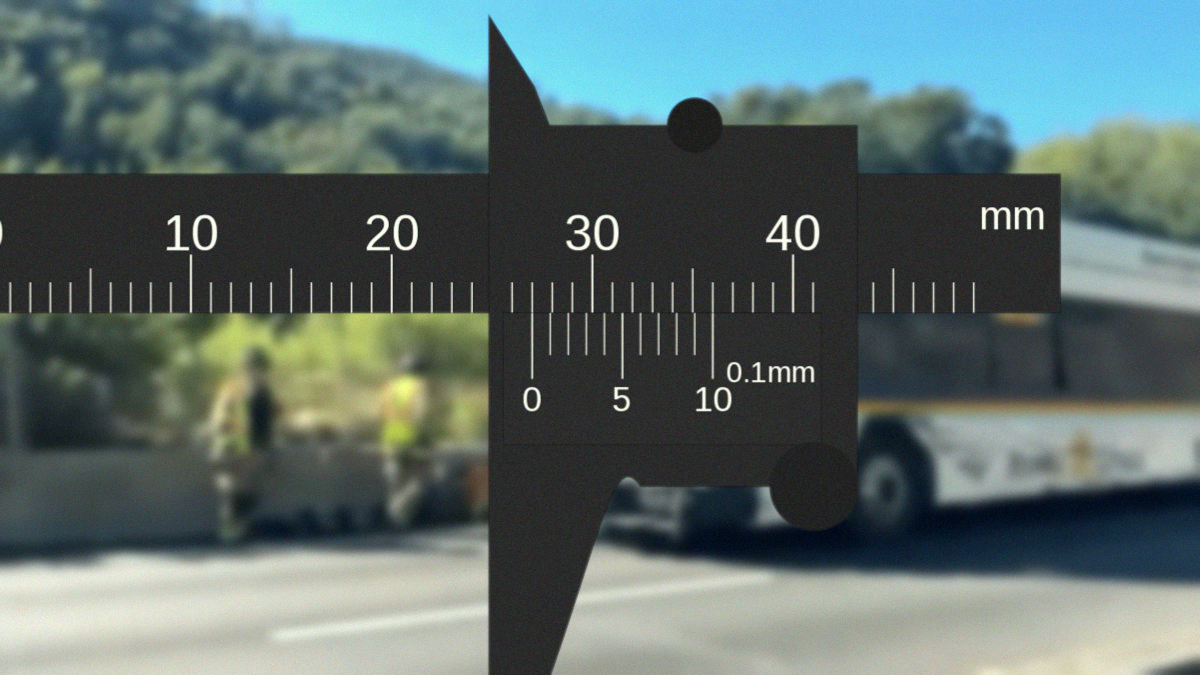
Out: 27.0 (mm)
